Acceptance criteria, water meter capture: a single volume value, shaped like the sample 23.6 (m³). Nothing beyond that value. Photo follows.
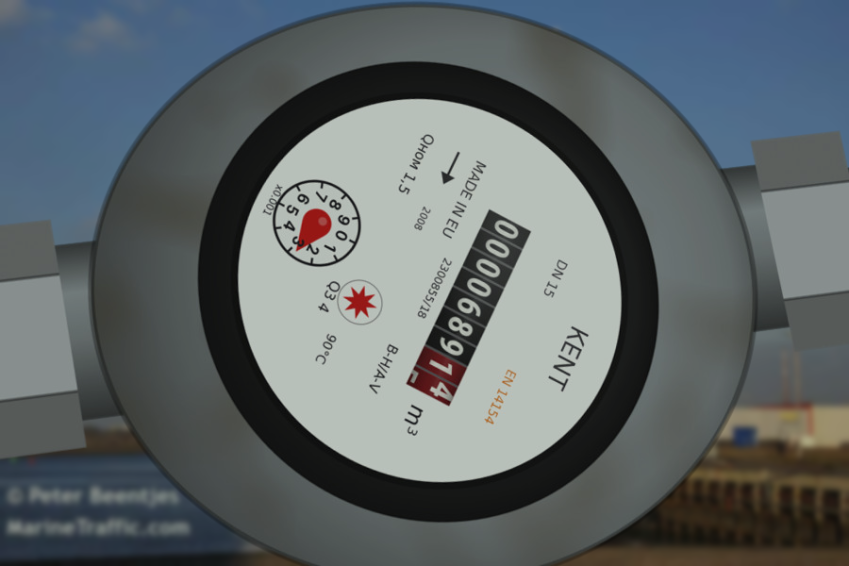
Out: 689.142 (m³)
